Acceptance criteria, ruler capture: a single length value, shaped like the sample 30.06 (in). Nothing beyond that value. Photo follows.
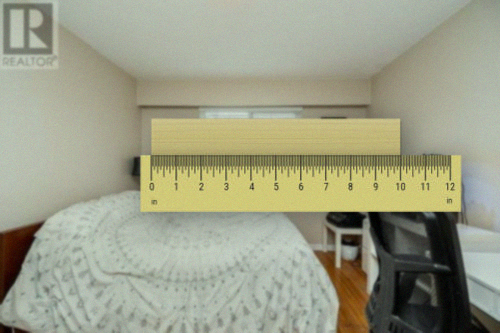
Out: 10 (in)
